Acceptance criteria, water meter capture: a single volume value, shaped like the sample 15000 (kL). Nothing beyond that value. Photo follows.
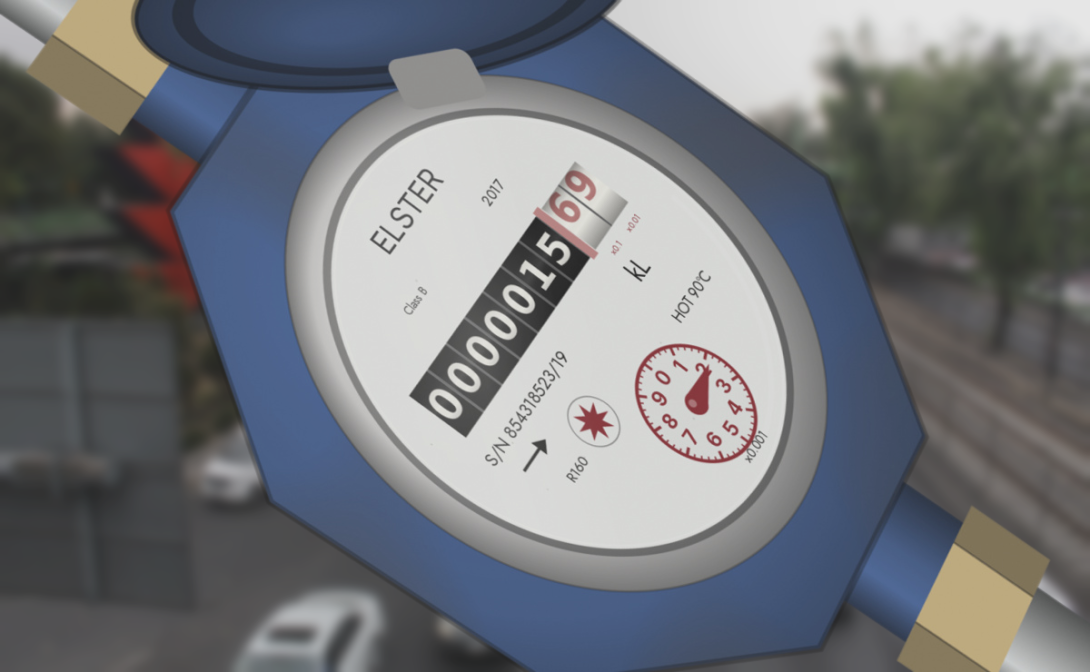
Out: 15.692 (kL)
